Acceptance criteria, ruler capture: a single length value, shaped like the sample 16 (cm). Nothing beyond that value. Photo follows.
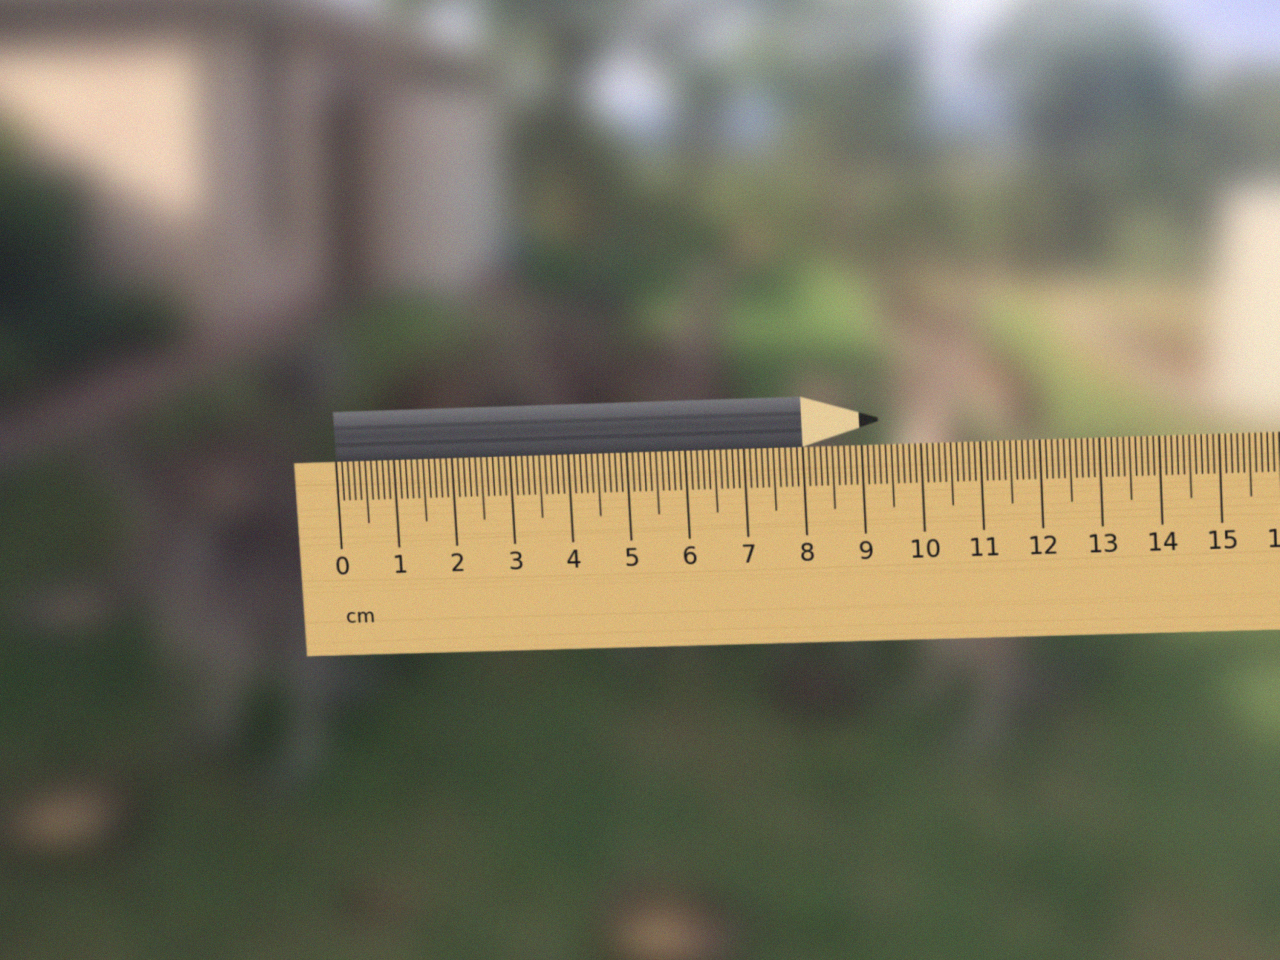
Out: 9.3 (cm)
